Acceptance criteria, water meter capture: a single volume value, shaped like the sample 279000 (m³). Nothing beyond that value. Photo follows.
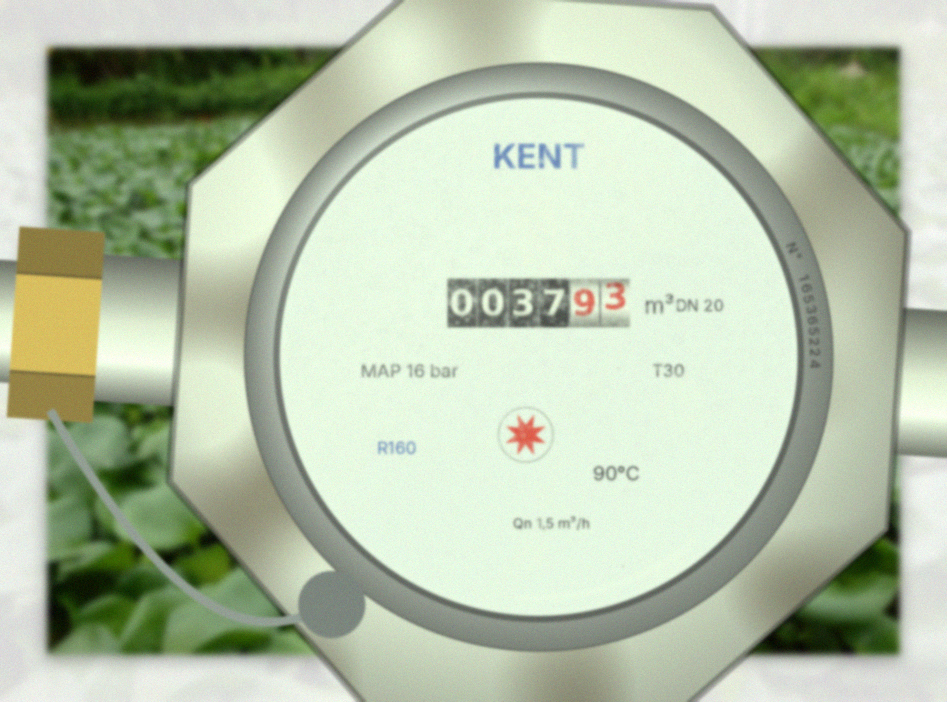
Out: 37.93 (m³)
